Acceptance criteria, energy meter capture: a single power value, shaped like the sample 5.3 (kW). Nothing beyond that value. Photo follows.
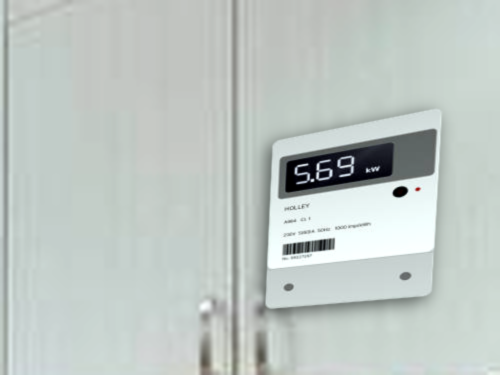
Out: 5.69 (kW)
